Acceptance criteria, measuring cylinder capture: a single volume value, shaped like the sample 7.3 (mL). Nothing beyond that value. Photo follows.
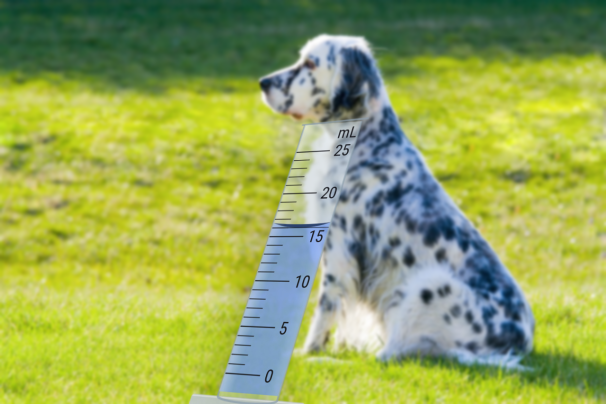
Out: 16 (mL)
